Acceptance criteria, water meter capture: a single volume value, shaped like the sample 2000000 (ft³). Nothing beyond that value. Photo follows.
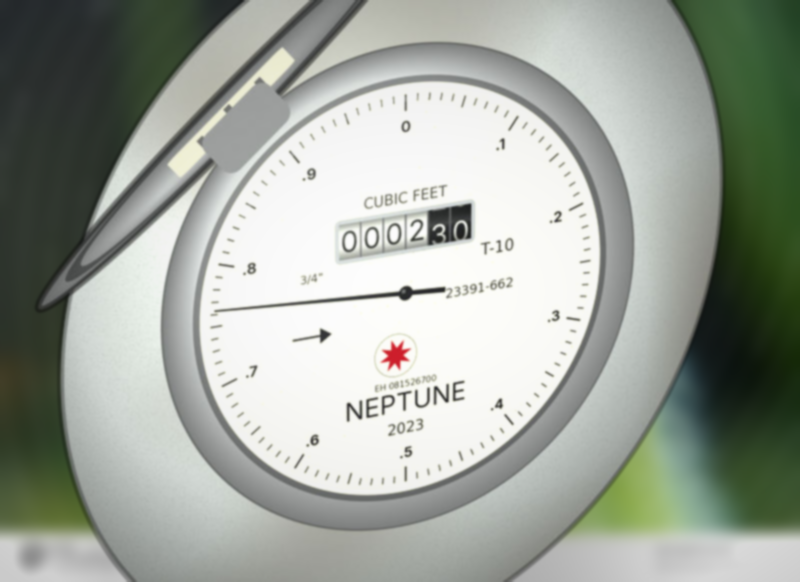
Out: 229.76 (ft³)
